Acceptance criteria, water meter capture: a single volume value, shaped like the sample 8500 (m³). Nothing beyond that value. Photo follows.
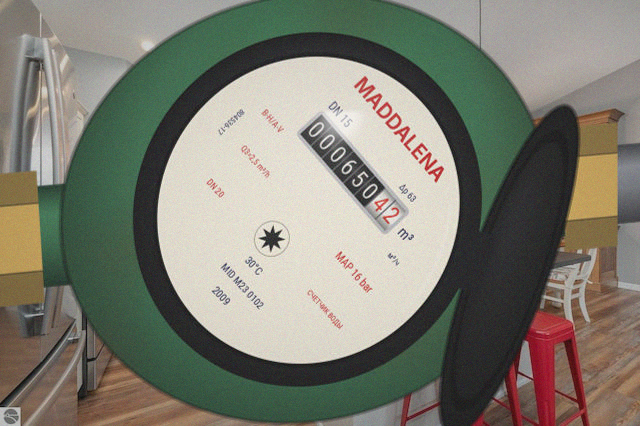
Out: 650.42 (m³)
